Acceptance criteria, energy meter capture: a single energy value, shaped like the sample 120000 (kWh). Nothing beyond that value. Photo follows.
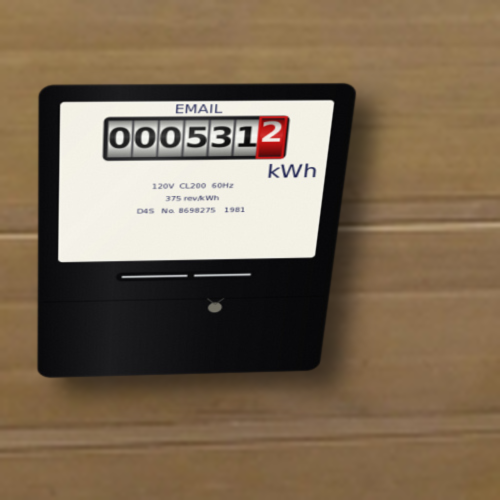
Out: 531.2 (kWh)
